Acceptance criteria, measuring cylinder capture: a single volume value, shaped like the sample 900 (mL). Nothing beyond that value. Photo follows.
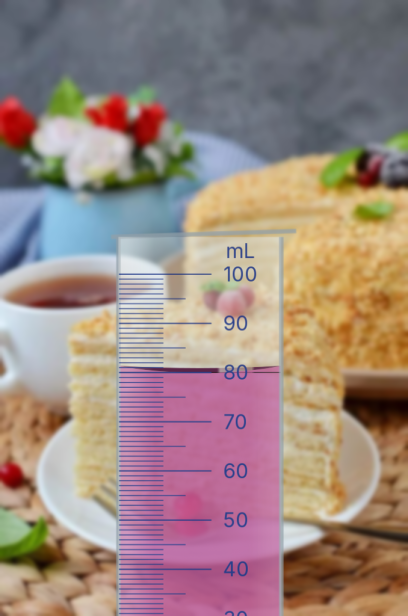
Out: 80 (mL)
